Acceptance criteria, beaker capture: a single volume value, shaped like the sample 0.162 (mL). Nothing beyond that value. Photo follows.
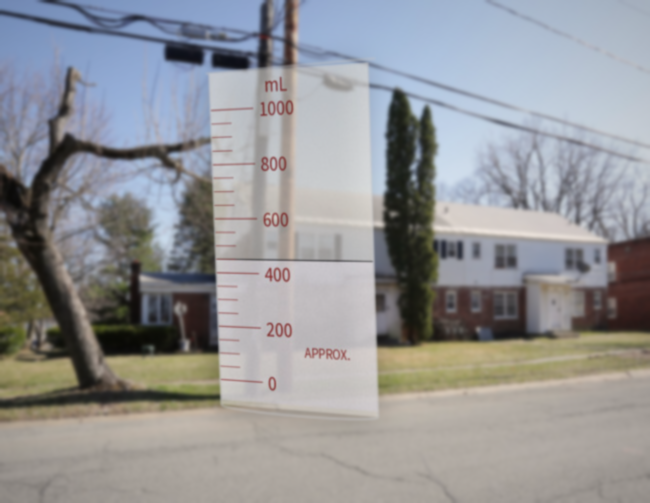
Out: 450 (mL)
